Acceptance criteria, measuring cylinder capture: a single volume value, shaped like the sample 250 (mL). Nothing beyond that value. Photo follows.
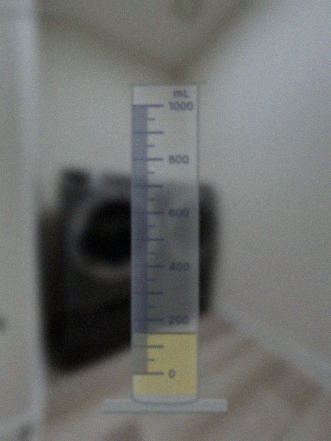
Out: 150 (mL)
